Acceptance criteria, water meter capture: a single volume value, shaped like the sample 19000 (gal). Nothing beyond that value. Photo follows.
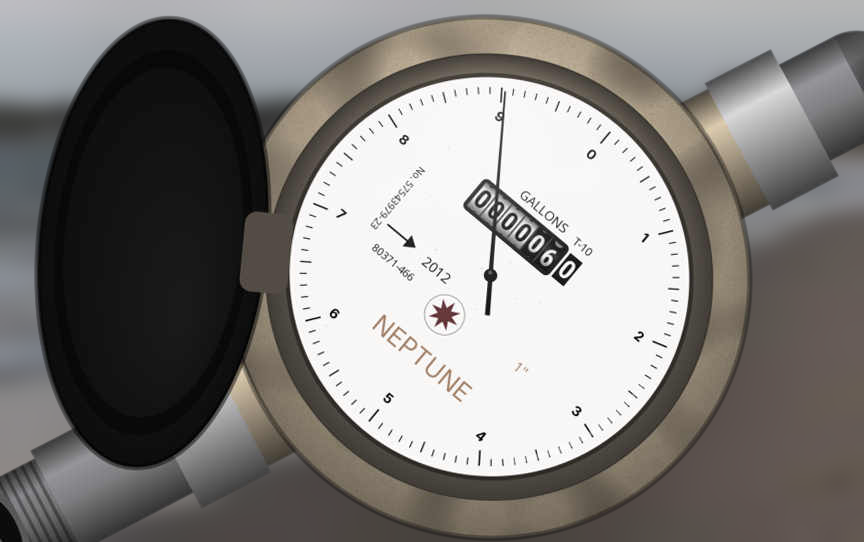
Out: 59.0 (gal)
